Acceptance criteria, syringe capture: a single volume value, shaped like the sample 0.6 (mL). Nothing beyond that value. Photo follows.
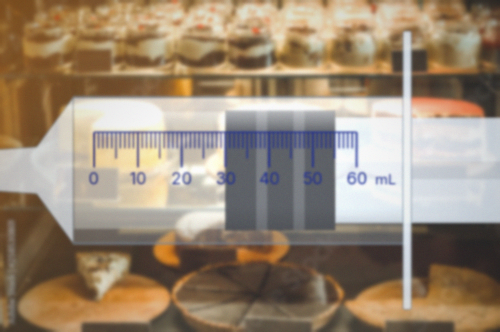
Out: 30 (mL)
